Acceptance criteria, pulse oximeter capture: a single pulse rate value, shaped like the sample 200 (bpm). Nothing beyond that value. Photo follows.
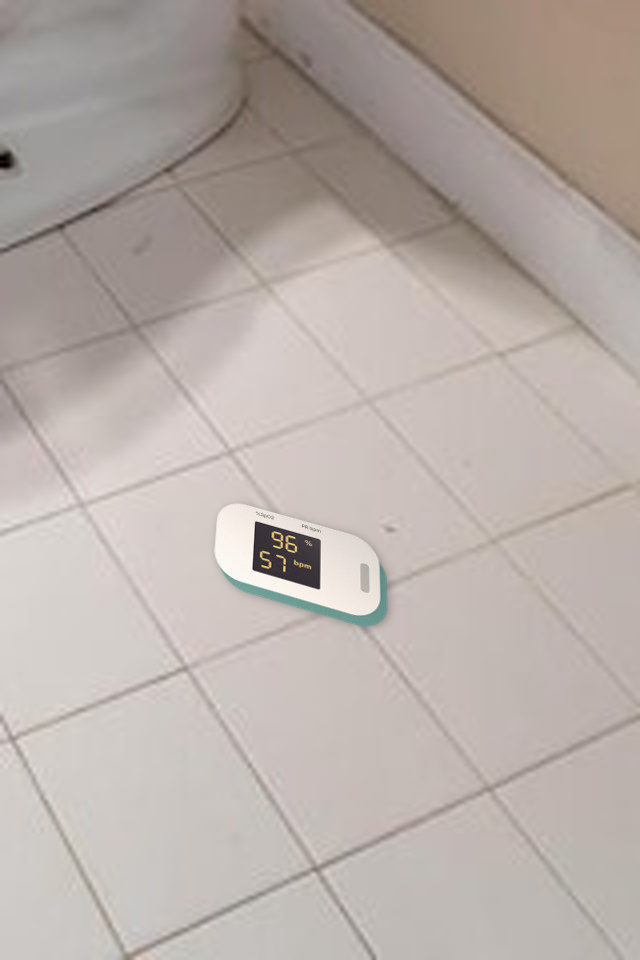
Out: 57 (bpm)
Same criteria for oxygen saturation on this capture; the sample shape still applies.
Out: 96 (%)
